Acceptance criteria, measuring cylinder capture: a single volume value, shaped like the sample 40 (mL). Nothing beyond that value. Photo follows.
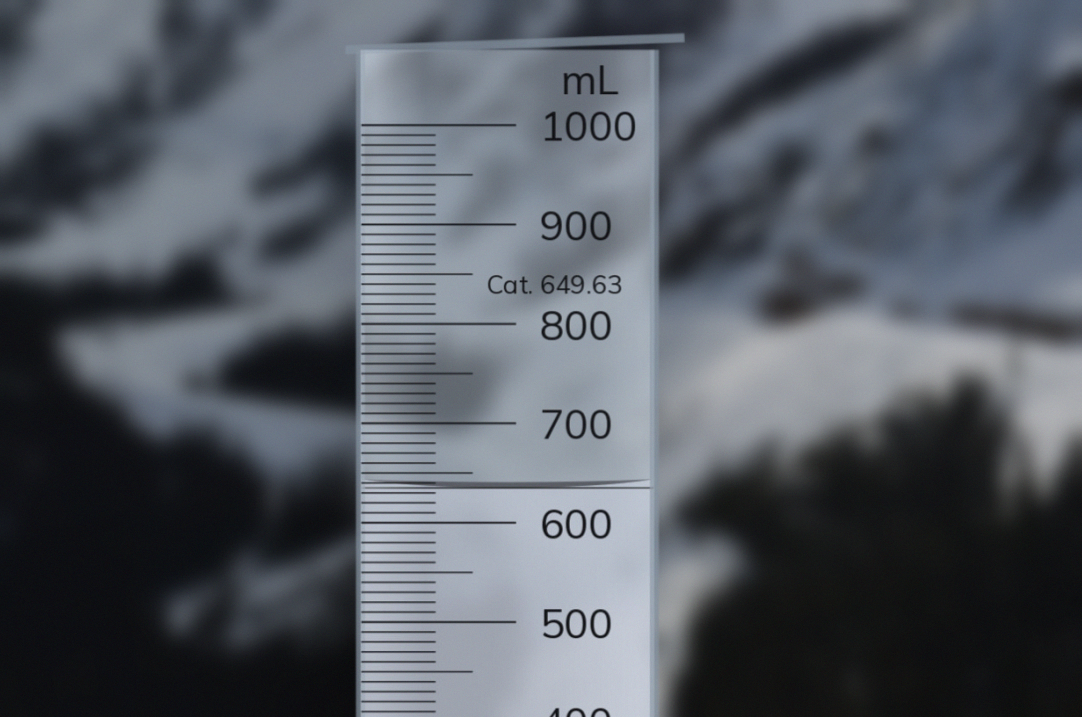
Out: 635 (mL)
